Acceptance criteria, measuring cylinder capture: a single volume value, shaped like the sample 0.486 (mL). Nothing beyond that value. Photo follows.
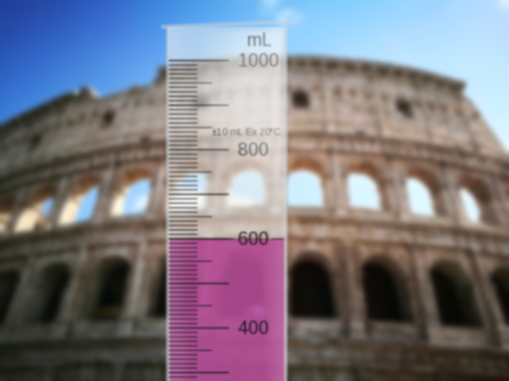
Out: 600 (mL)
